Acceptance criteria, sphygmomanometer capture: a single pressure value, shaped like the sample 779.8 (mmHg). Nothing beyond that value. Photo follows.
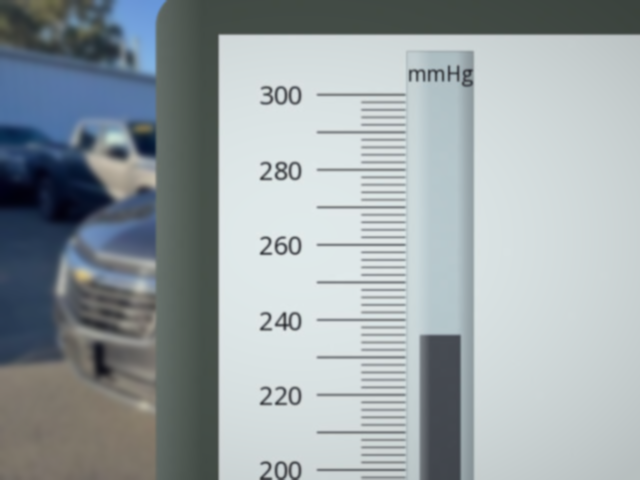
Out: 236 (mmHg)
